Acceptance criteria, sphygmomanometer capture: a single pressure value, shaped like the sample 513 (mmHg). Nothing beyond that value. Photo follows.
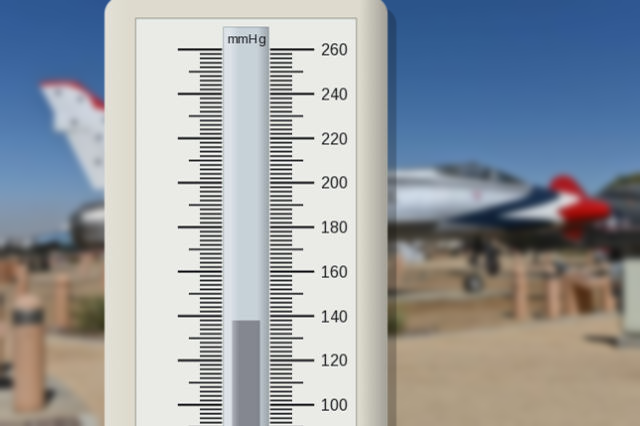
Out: 138 (mmHg)
